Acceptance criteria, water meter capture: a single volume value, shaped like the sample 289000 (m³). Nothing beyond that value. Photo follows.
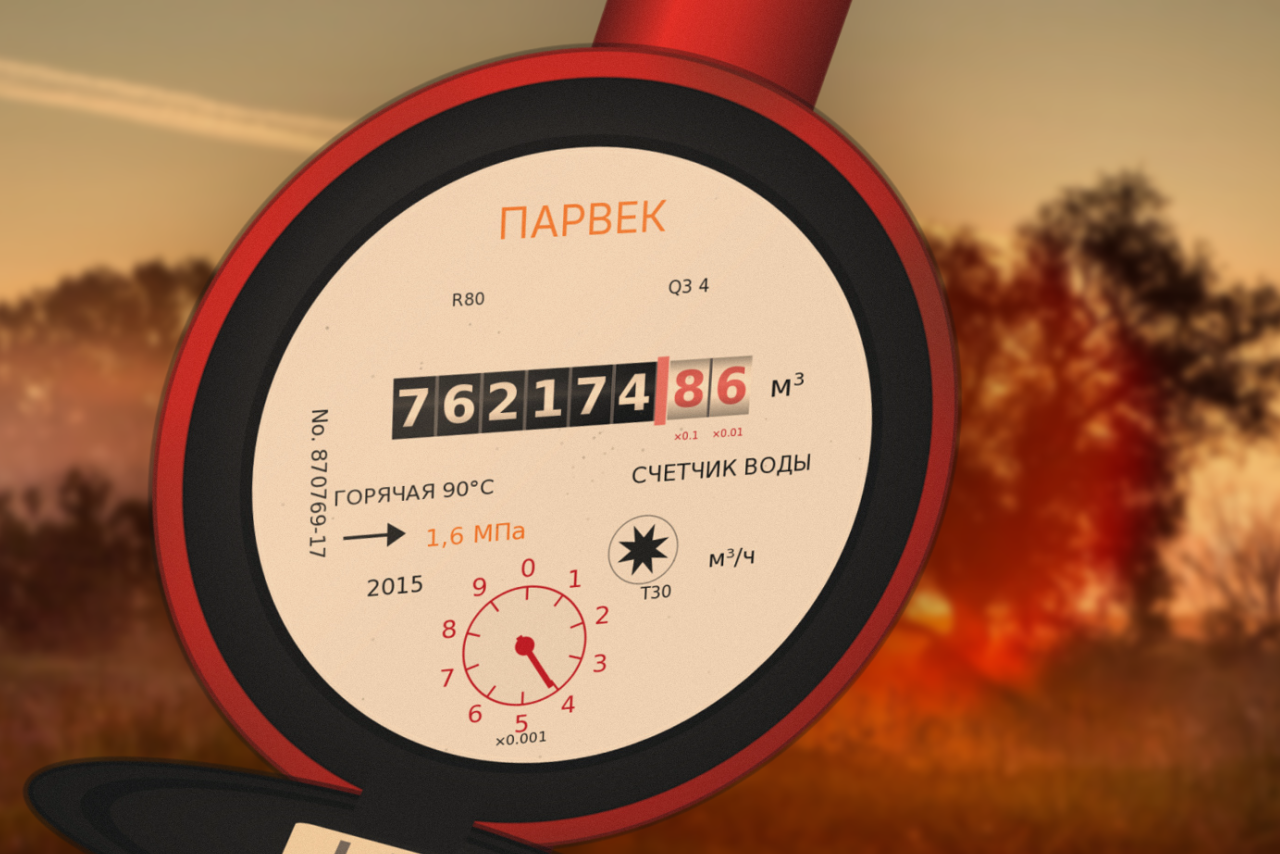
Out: 762174.864 (m³)
